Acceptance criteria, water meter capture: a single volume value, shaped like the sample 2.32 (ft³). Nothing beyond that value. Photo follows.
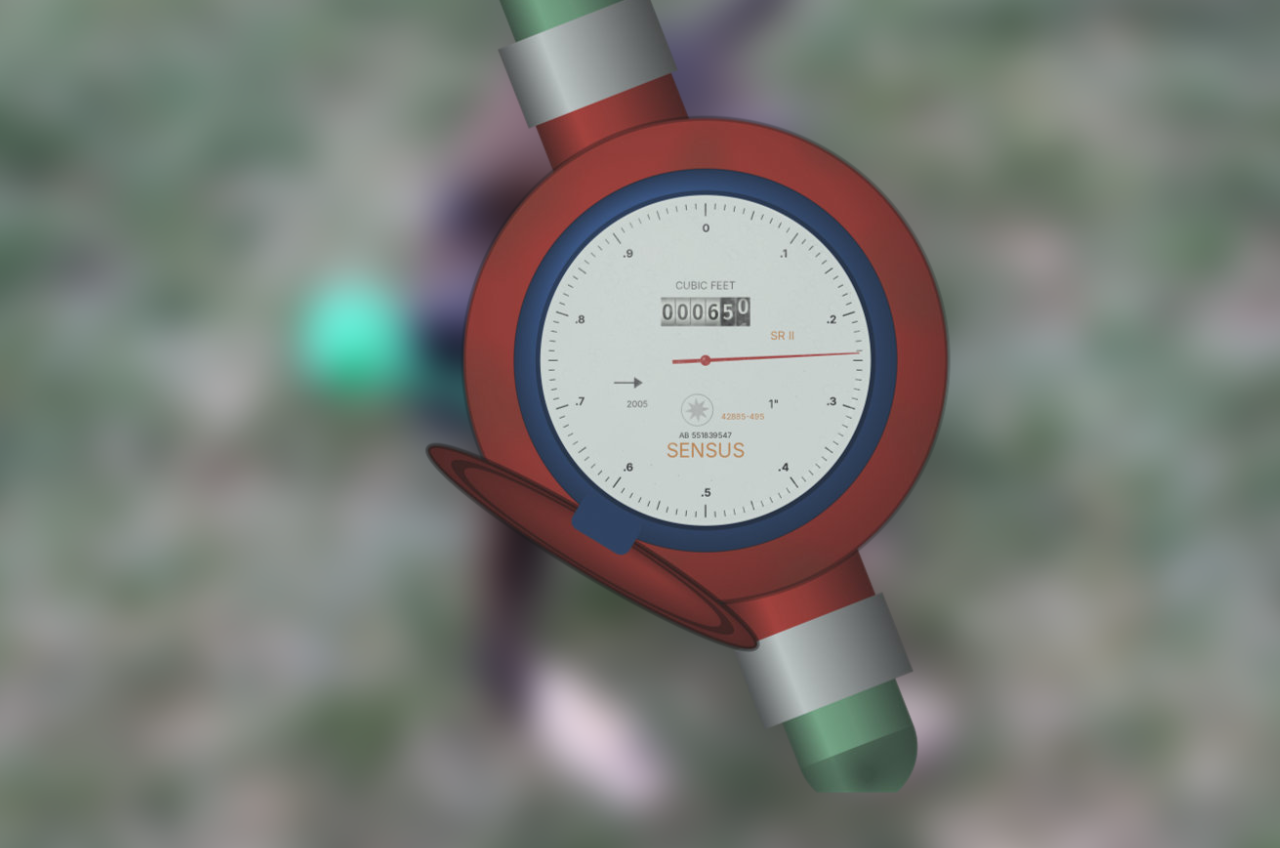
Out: 650.24 (ft³)
